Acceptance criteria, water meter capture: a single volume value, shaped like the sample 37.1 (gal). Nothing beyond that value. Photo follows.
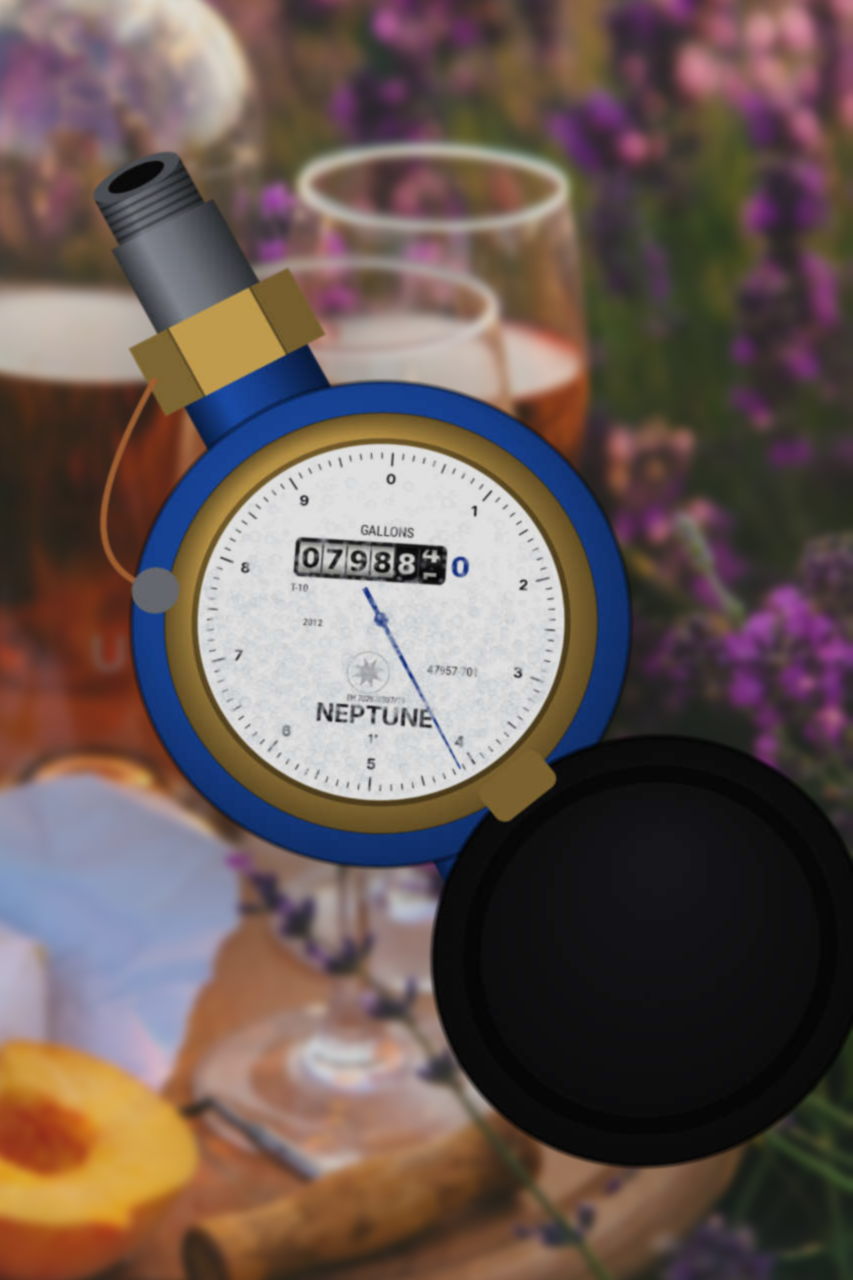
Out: 798844.1 (gal)
